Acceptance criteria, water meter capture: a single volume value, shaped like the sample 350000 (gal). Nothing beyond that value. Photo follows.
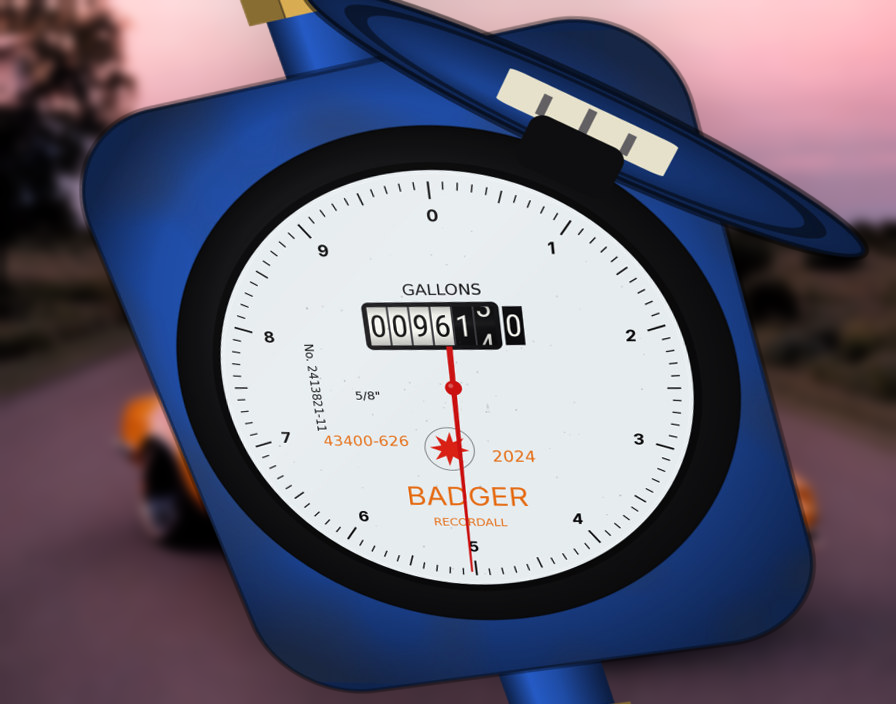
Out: 96135.0 (gal)
